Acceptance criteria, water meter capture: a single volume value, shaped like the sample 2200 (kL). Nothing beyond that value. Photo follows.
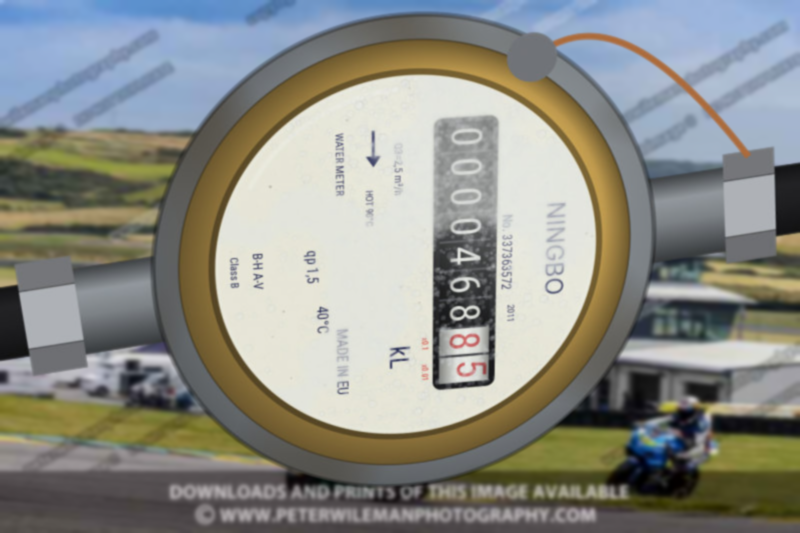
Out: 468.85 (kL)
